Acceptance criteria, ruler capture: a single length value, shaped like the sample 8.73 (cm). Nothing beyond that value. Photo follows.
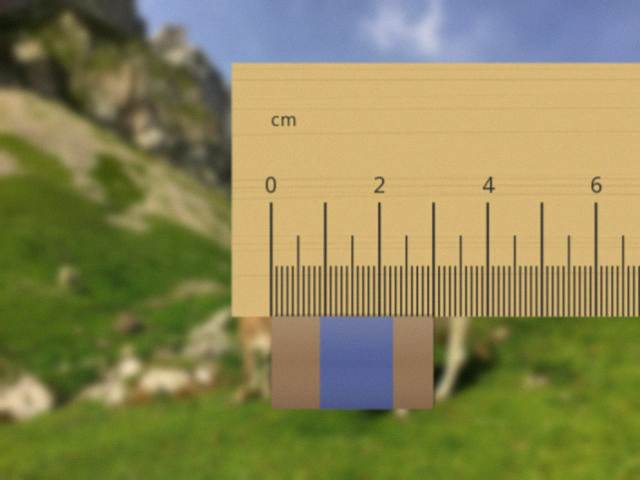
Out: 3 (cm)
